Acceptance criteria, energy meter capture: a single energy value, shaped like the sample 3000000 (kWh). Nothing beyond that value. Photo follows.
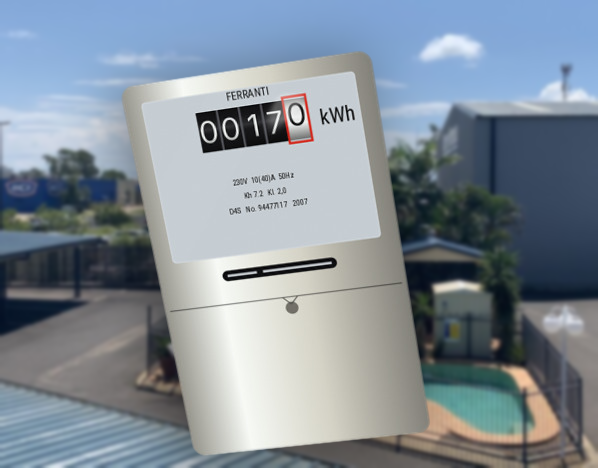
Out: 17.0 (kWh)
